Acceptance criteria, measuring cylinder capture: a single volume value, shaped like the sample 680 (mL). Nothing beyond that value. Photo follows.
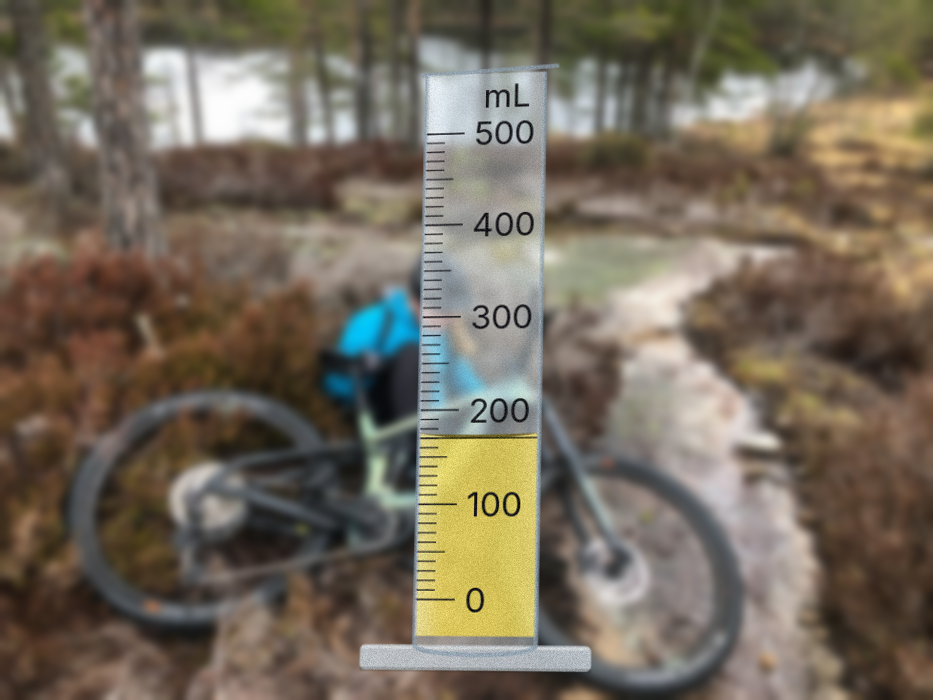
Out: 170 (mL)
